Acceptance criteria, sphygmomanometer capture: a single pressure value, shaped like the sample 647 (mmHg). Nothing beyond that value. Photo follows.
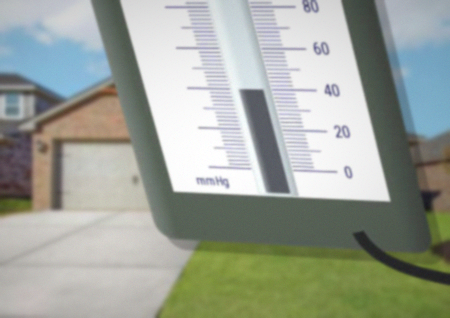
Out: 40 (mmHg)
